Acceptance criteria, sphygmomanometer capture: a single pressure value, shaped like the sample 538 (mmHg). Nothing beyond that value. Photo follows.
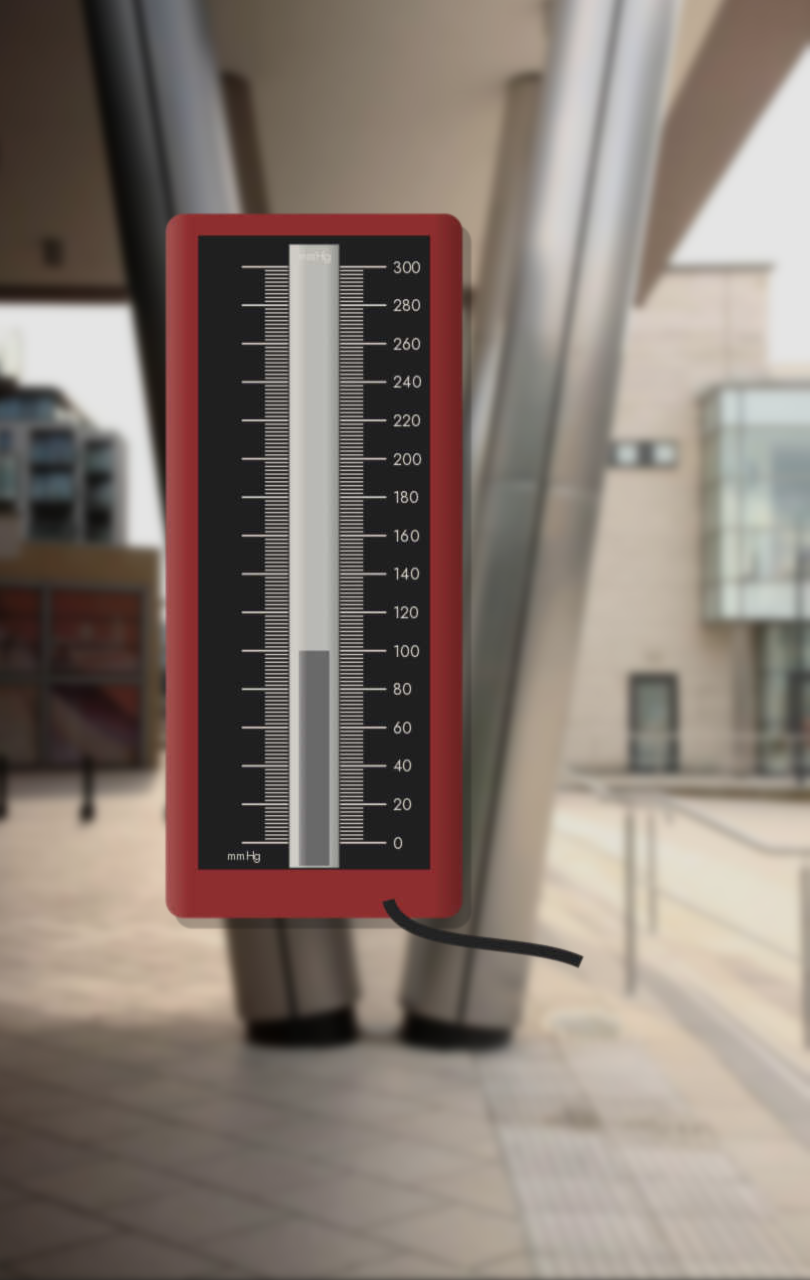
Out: 100 (mmHg)
